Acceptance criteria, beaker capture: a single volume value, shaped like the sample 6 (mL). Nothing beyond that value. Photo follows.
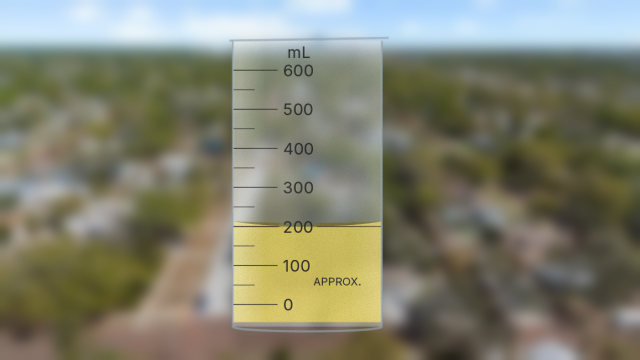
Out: 200 (mL)
